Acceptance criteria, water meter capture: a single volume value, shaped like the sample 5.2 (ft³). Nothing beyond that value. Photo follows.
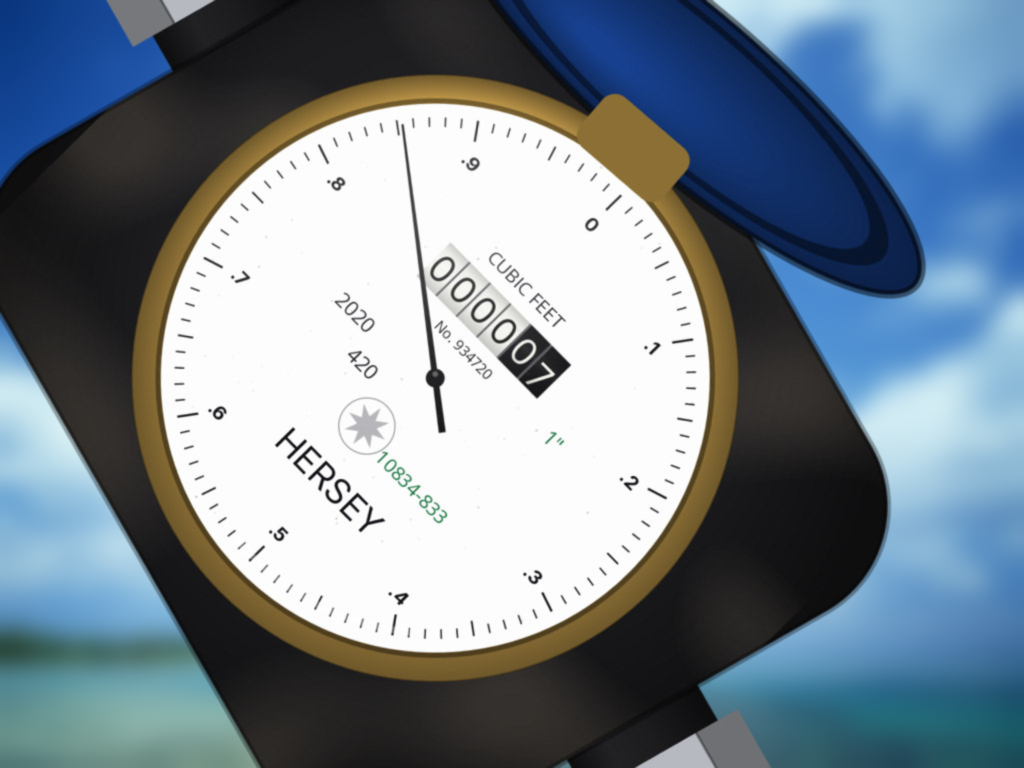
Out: 6.85 (ft³)
